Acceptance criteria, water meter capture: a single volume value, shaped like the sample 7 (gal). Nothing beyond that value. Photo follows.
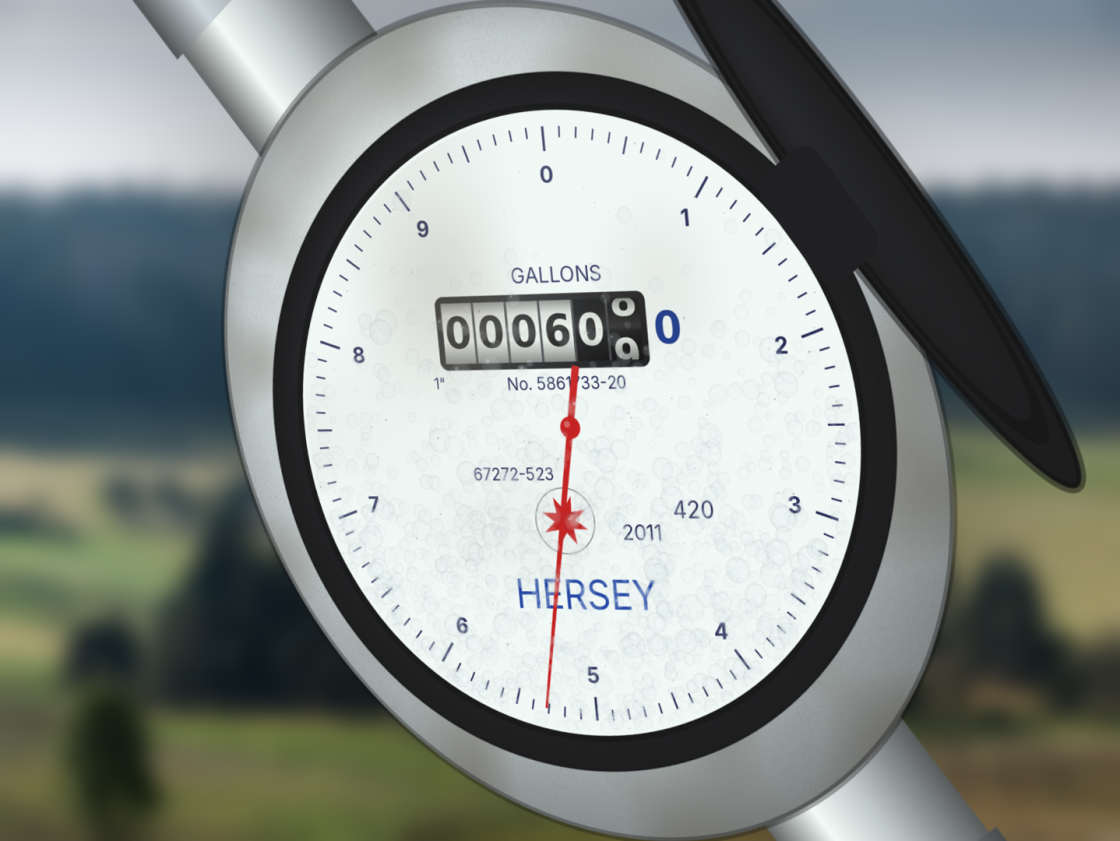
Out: 6085.3 (gal)
